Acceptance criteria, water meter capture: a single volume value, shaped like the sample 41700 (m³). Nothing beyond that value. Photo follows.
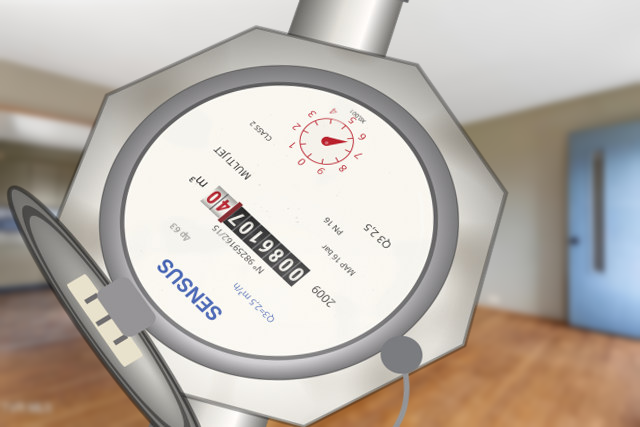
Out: 86107.406 (m³)
